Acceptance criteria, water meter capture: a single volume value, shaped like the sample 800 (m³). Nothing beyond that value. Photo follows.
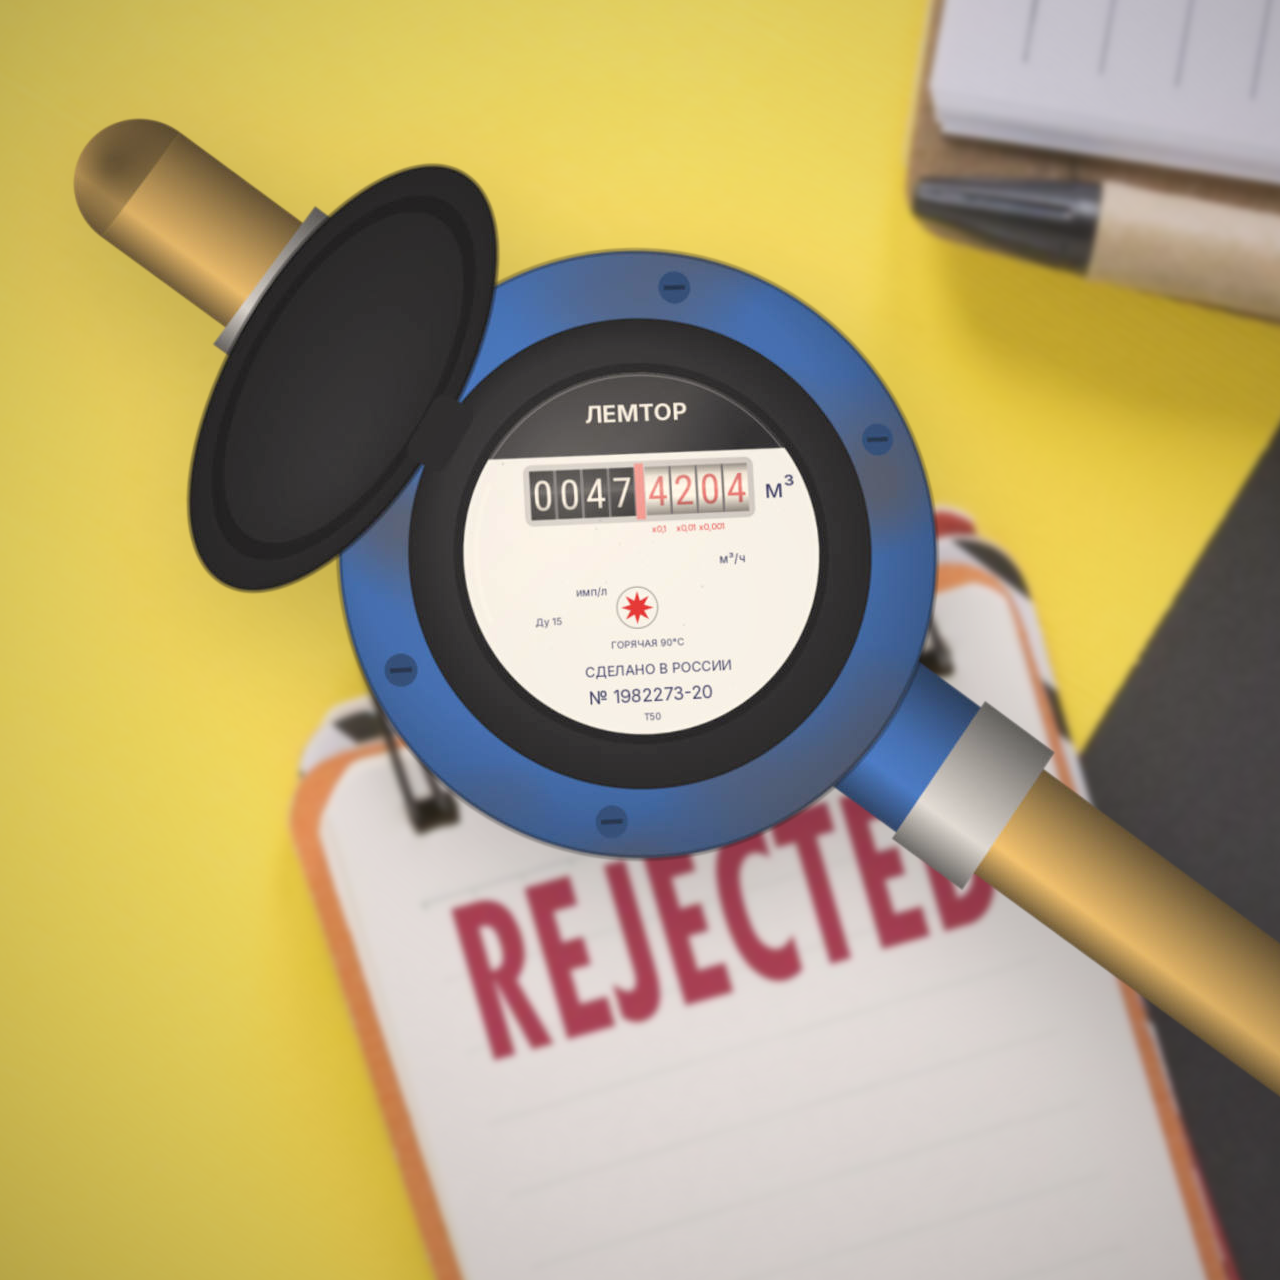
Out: 47.4204 (m³)
